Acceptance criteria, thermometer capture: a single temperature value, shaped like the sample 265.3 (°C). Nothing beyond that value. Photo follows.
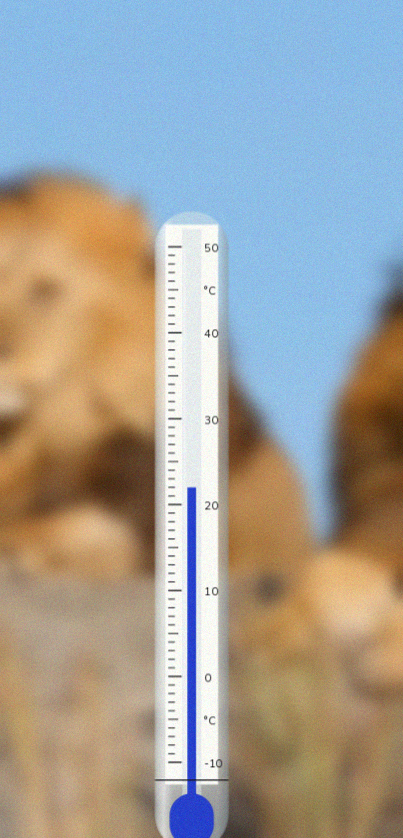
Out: 22 (°C)
